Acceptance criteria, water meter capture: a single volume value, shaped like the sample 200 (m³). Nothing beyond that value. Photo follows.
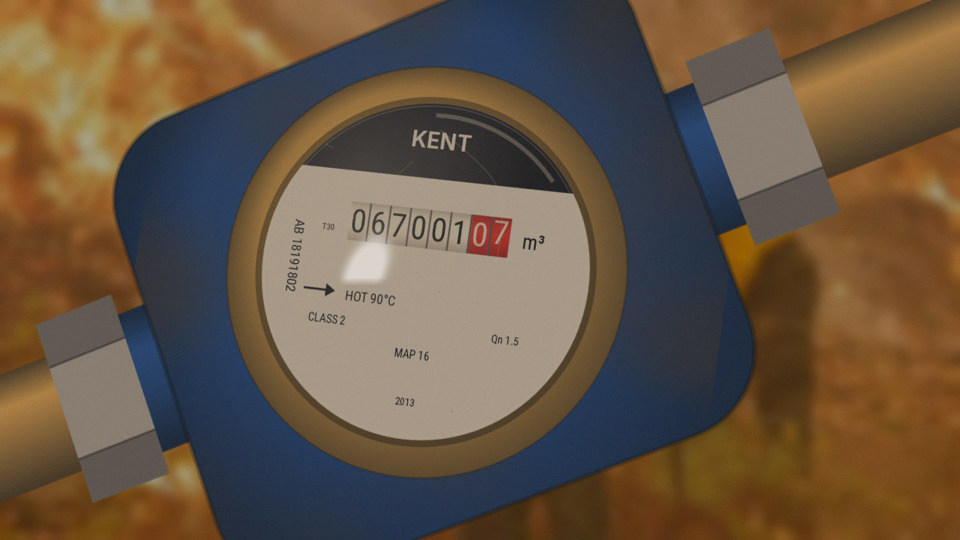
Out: 67001.07 (m³)
